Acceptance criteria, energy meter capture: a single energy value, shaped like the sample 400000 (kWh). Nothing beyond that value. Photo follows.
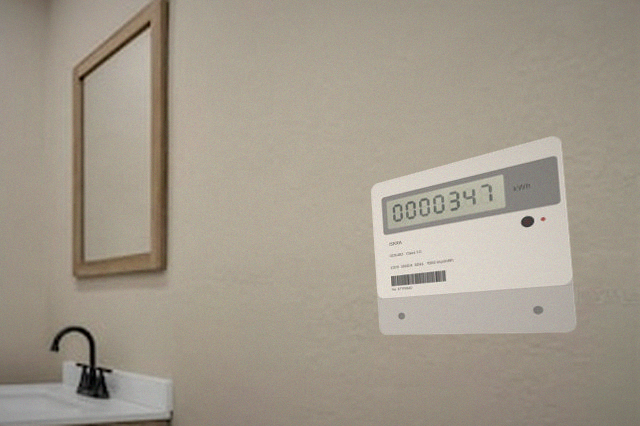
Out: 347 (kWh)
